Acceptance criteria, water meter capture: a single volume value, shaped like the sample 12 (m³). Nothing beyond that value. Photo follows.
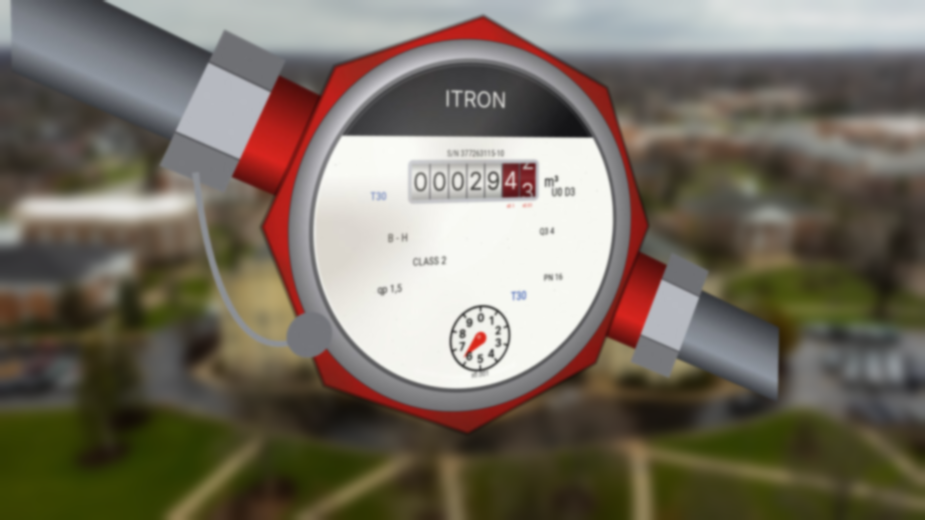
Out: 29.426 (m³)
